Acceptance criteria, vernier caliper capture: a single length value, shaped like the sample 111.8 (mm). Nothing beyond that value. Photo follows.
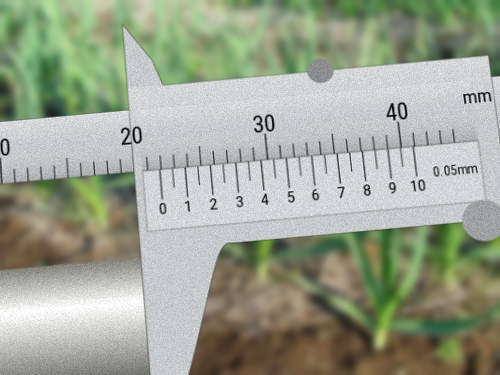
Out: 21.9 (mm)
